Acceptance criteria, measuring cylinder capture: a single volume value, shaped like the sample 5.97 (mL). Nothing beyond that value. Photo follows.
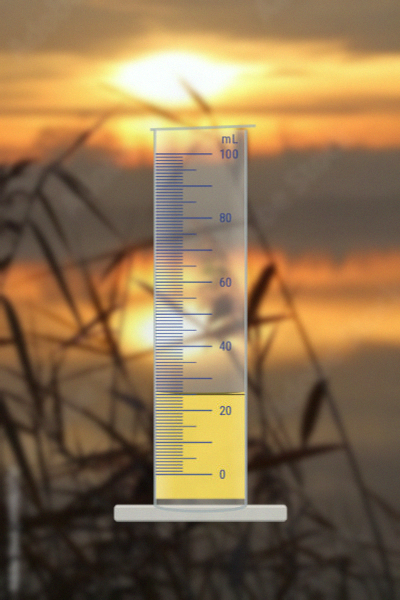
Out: 25 (mL)
